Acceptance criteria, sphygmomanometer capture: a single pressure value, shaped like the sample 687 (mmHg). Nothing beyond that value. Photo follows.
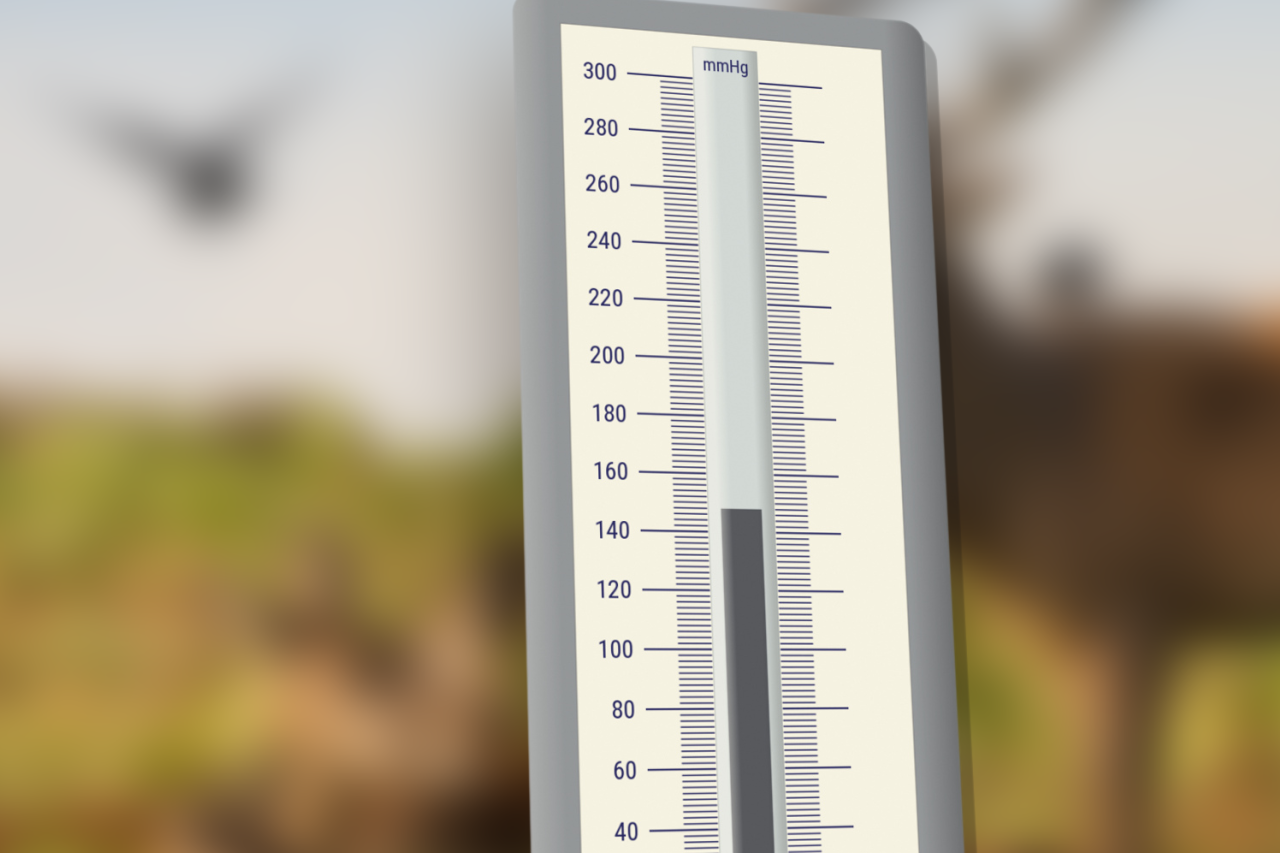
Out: 148 (mmHg)
